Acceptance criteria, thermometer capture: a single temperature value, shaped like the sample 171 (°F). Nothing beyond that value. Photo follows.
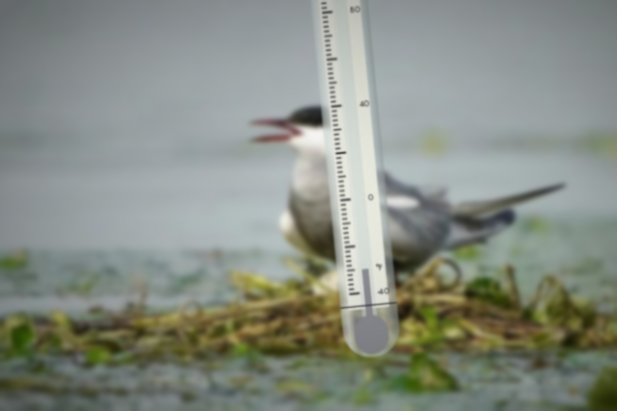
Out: -30 (°F)
